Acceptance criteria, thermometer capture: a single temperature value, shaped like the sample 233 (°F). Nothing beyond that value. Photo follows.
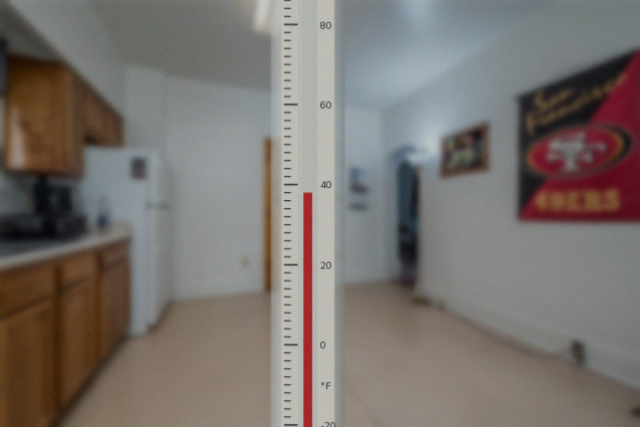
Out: 38 (°F)
